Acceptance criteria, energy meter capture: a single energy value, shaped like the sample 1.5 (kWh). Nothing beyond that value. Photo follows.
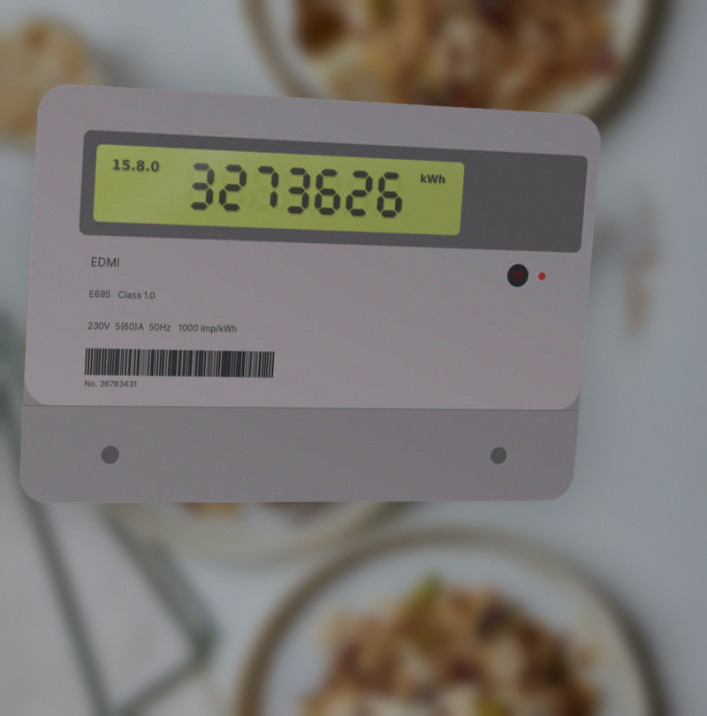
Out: 3273626 (kWh)
